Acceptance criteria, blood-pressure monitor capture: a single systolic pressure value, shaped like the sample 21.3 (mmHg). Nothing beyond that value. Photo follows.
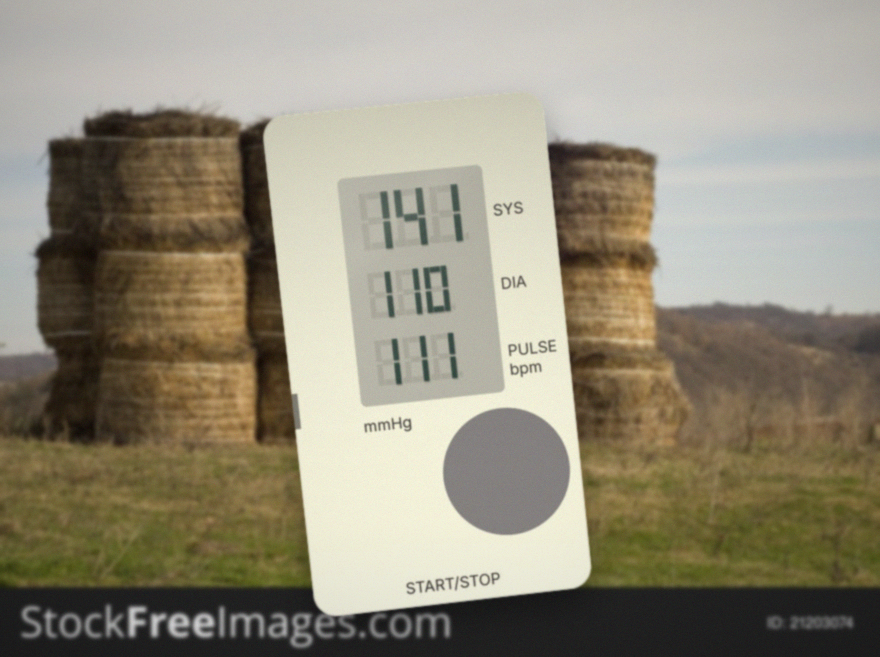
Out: 141 (mmHg)
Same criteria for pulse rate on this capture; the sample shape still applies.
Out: 111 (bpm)
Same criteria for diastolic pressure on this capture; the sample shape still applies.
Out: 110 (mmHg)
